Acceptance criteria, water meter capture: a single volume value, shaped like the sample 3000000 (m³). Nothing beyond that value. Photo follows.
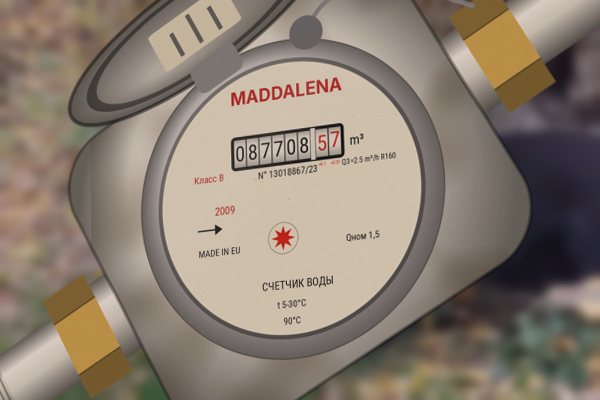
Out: 87708.57 (m³)
